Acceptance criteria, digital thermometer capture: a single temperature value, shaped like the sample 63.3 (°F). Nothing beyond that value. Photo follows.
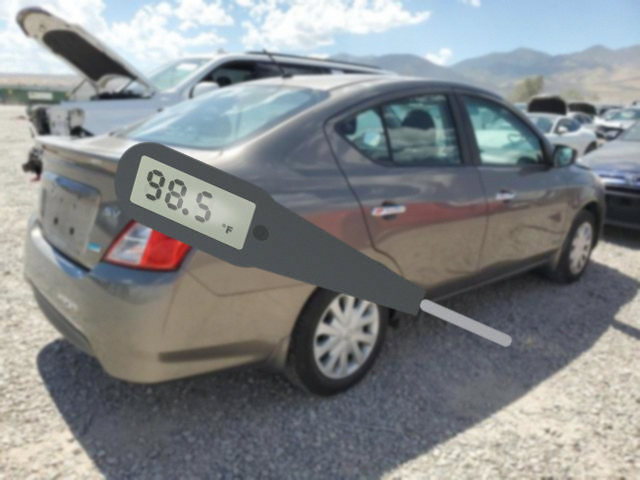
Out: 98.5 (°F)
